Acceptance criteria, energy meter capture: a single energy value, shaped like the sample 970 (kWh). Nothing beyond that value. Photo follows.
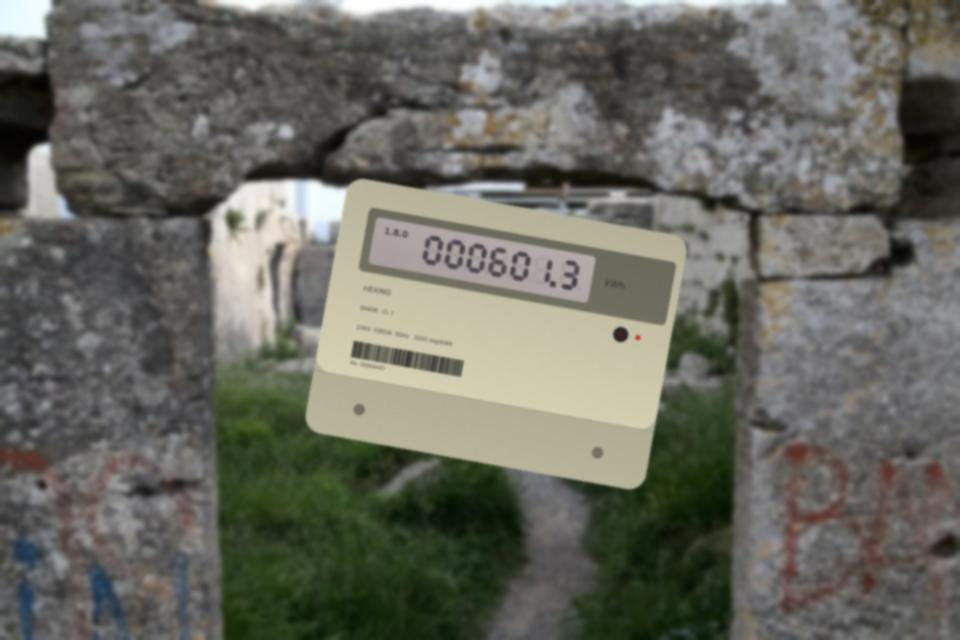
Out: 601.3 (kWh)
